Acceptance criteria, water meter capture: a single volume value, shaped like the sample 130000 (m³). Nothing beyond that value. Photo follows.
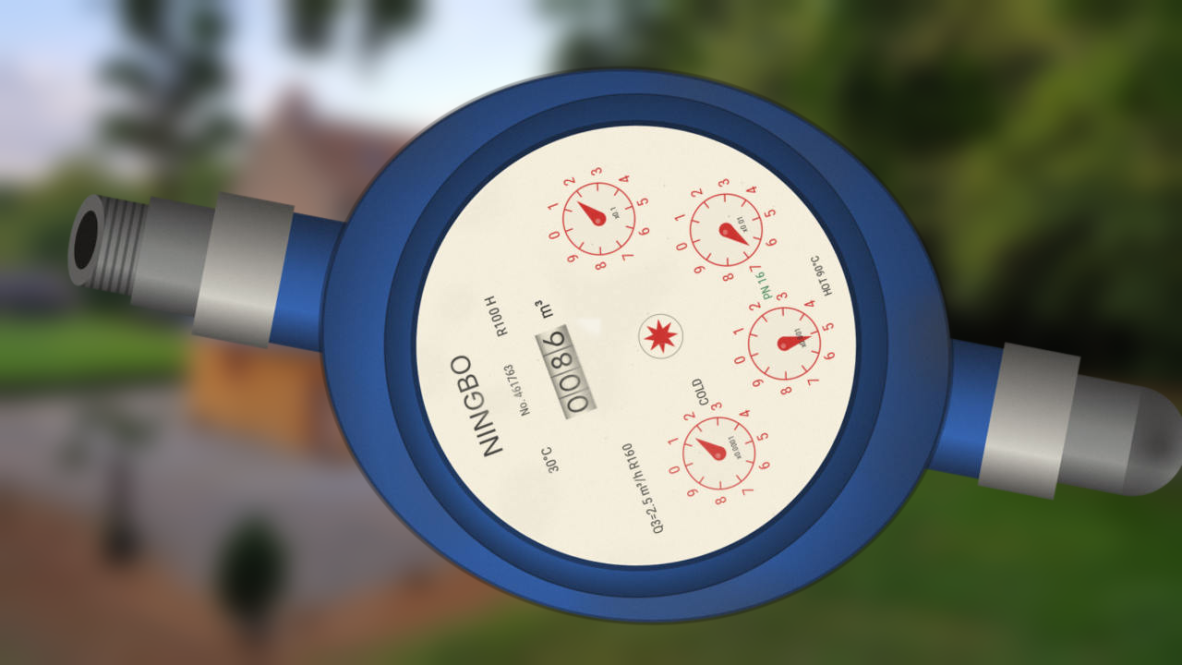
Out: 86.1651 (m³)
